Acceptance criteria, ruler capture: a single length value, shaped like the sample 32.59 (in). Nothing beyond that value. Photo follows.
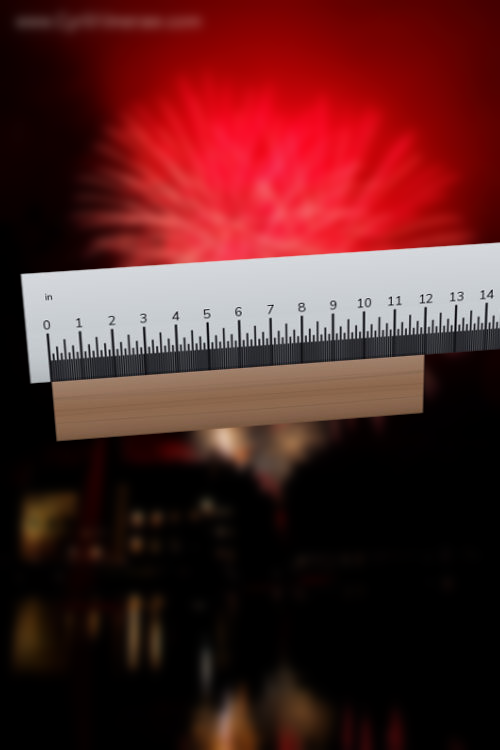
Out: 12 (in)
